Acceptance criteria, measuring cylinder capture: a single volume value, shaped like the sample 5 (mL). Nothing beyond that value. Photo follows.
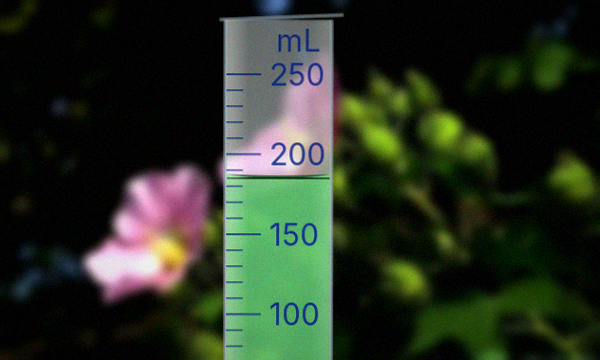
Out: 185 (mL)
